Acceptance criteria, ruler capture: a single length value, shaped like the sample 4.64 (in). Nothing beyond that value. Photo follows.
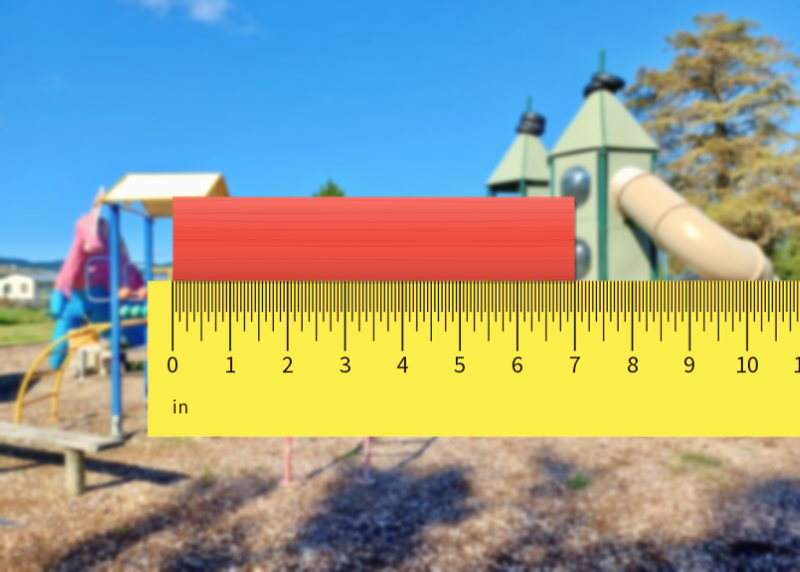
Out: 7 (in)
